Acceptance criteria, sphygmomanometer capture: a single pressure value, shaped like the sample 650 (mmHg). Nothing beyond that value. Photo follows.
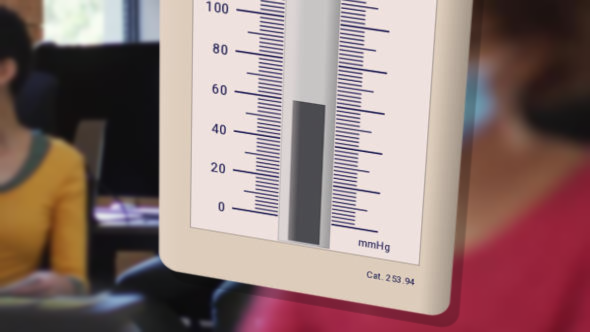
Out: 60 (mmHg)
